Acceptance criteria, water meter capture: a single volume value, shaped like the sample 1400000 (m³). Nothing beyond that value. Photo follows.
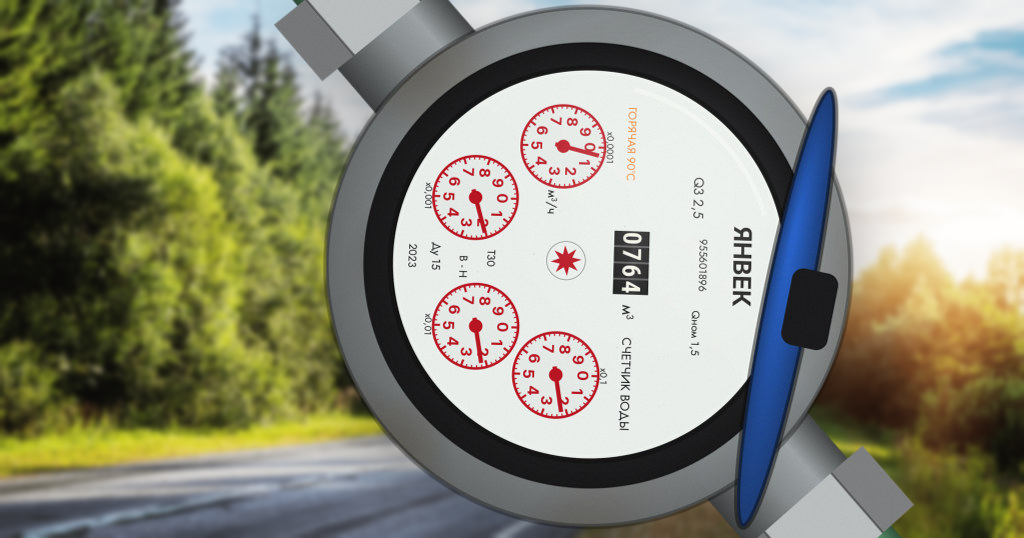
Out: 764.2220 (m³)
